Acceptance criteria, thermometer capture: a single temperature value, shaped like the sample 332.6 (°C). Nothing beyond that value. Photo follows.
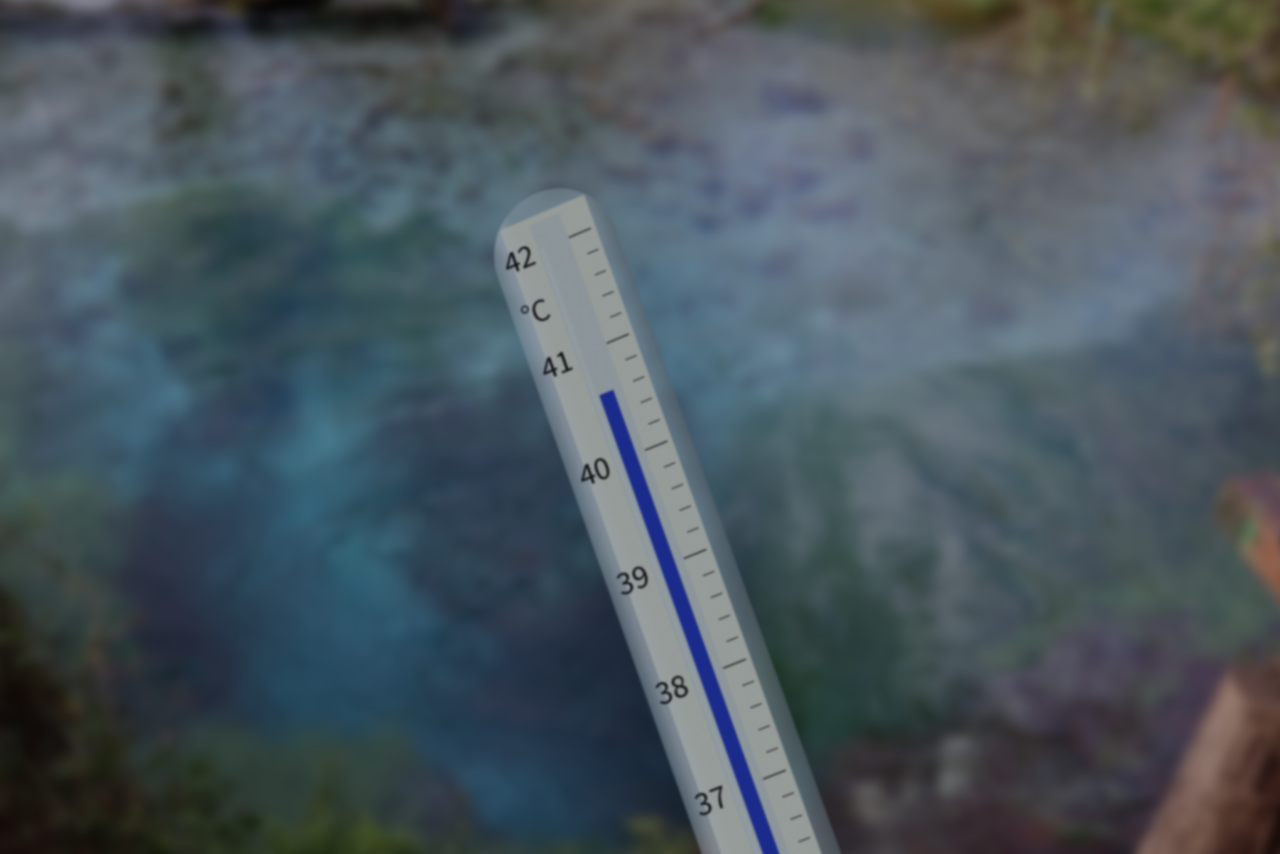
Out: 40.6 (°C)
